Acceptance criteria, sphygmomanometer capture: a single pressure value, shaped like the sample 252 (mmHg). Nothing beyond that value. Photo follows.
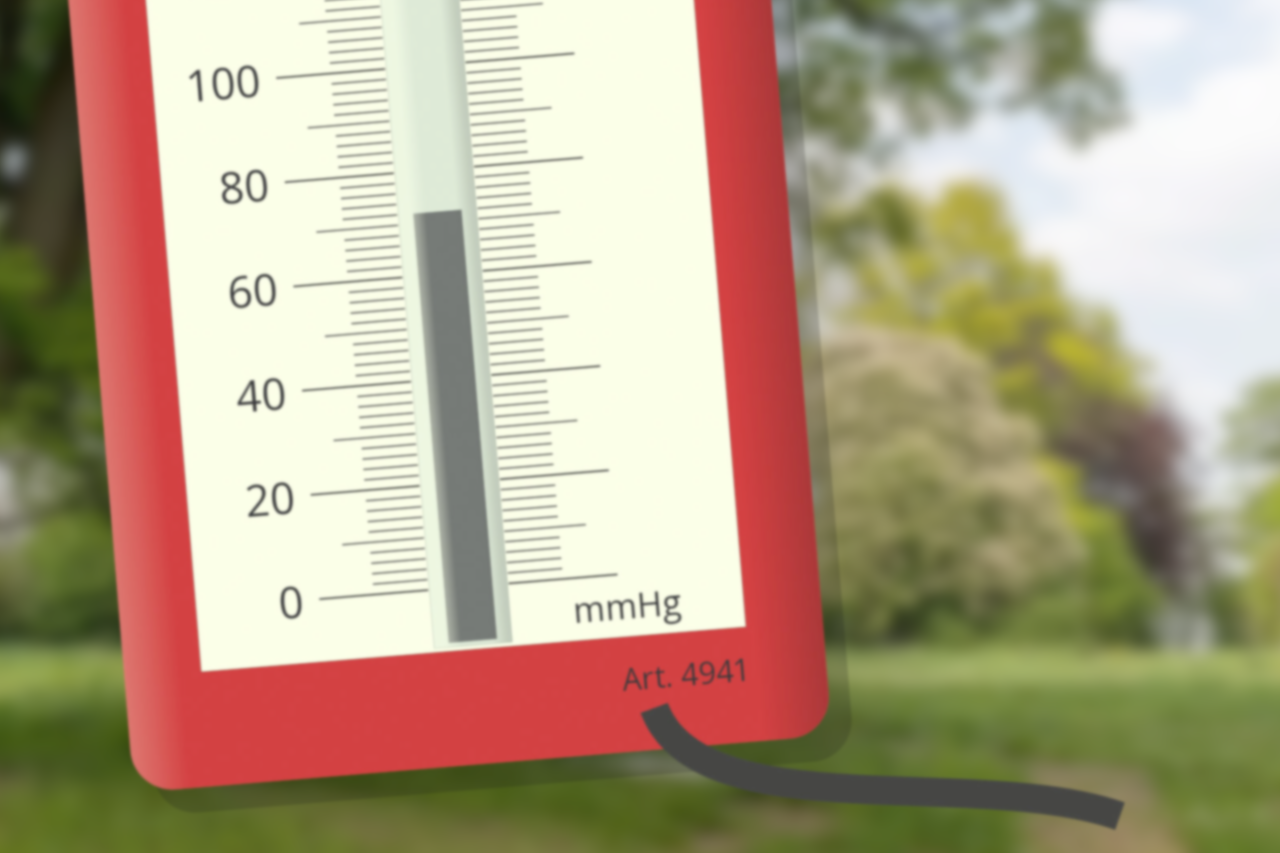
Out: 72 (mmHg)
